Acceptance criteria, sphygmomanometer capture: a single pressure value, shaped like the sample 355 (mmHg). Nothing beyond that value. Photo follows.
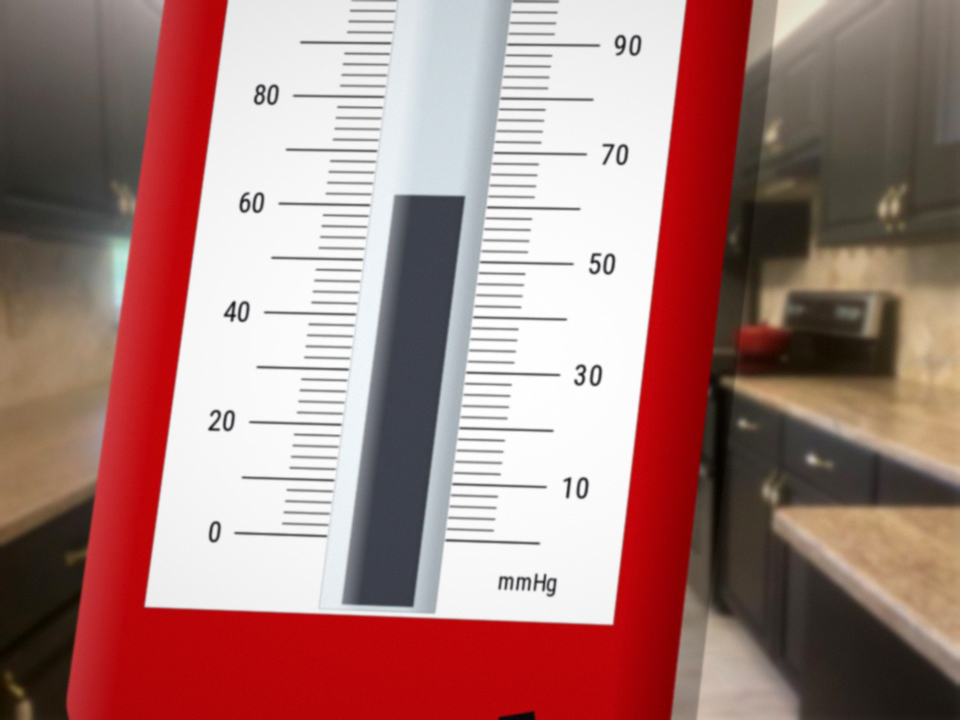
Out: 62 (mmHg)
